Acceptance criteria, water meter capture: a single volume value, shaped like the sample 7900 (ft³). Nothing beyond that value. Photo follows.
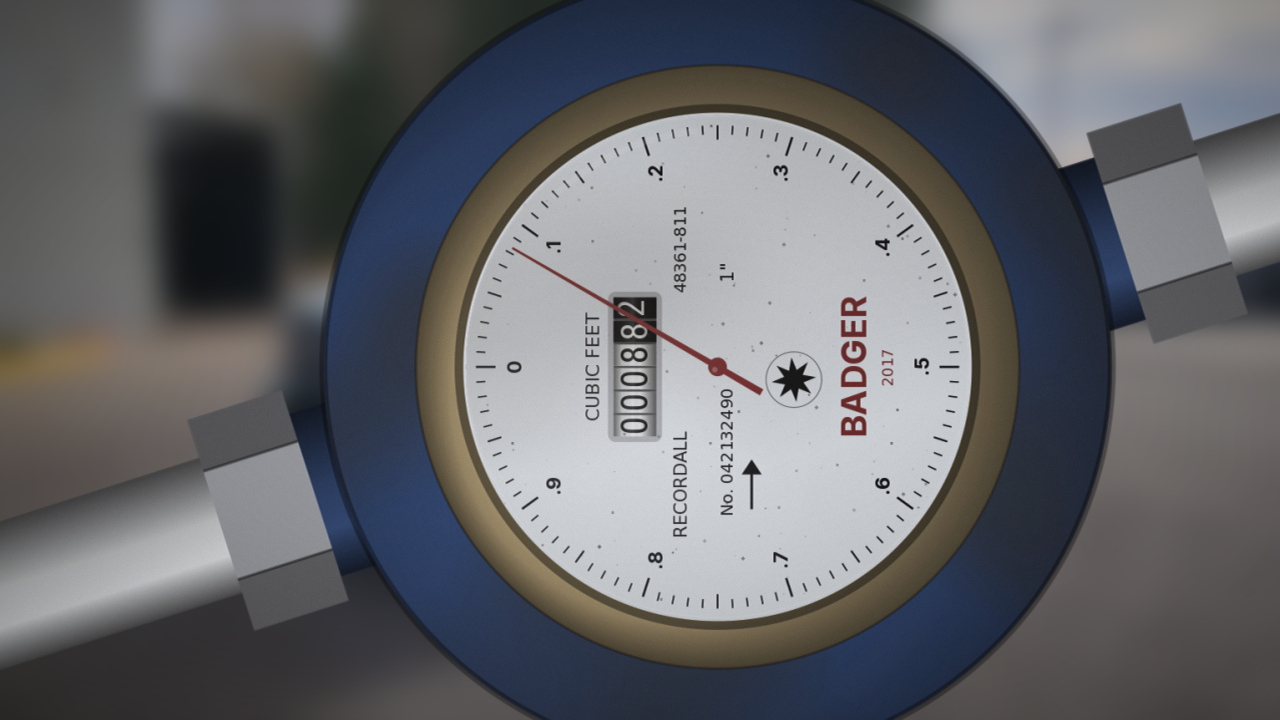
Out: 882.08 (ft³)
